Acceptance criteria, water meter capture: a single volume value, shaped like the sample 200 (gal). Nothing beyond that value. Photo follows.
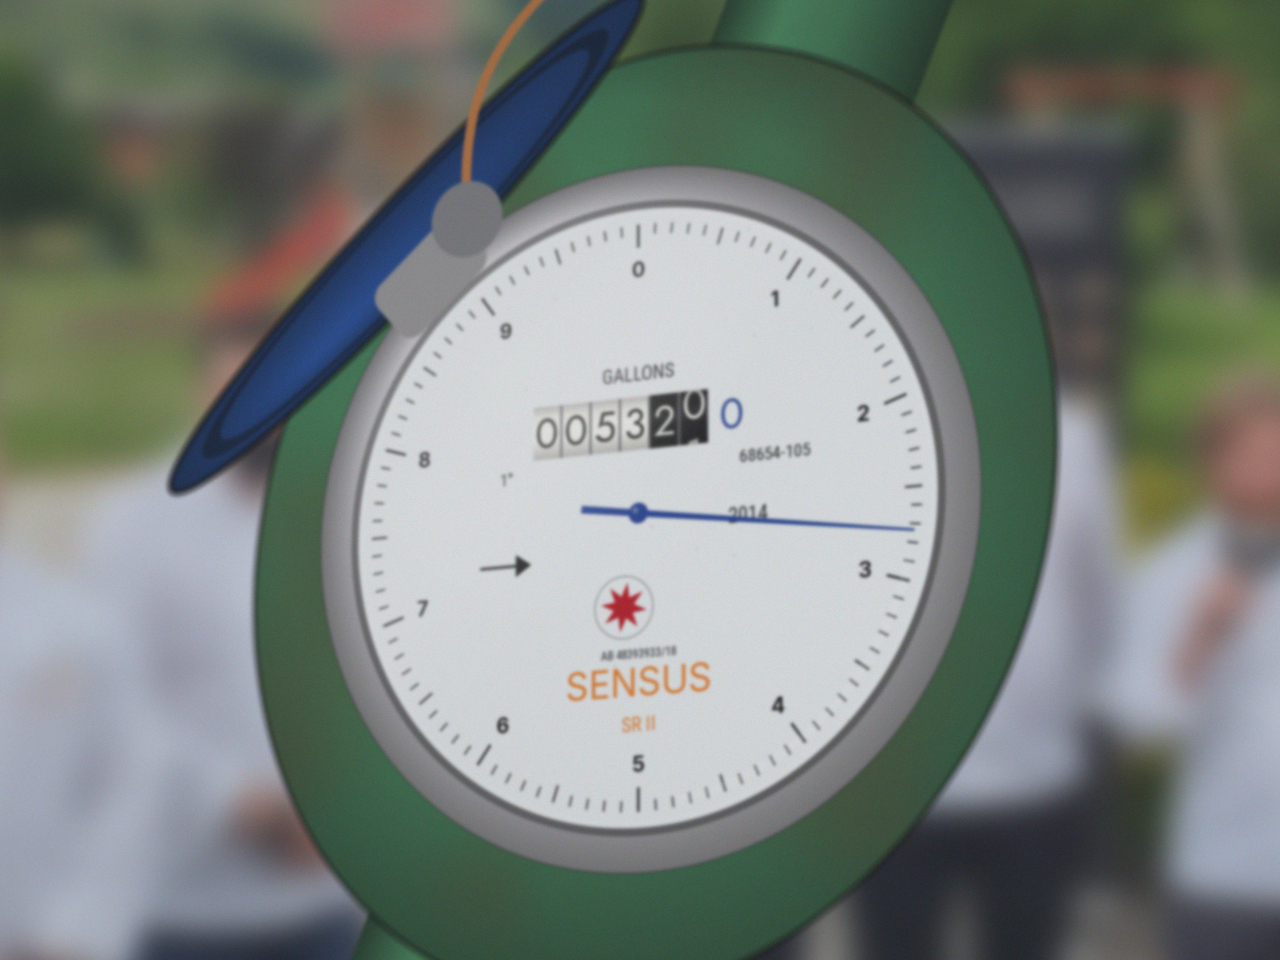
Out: 53202.7 (gal)
